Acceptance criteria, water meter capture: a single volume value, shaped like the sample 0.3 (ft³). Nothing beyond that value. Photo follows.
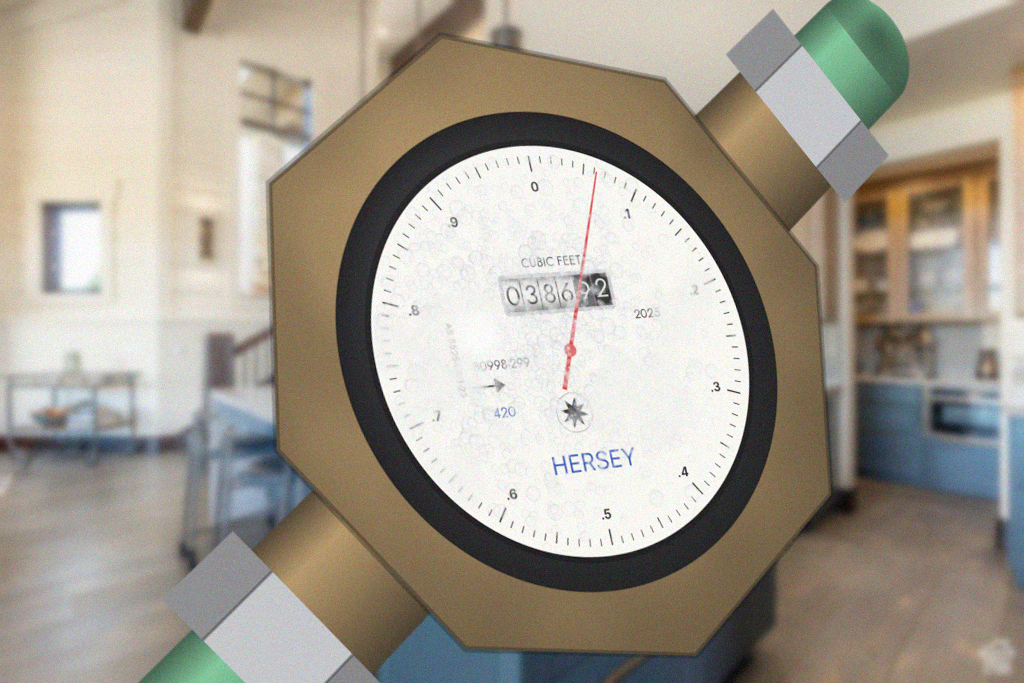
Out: 38692.06 (ft³)
